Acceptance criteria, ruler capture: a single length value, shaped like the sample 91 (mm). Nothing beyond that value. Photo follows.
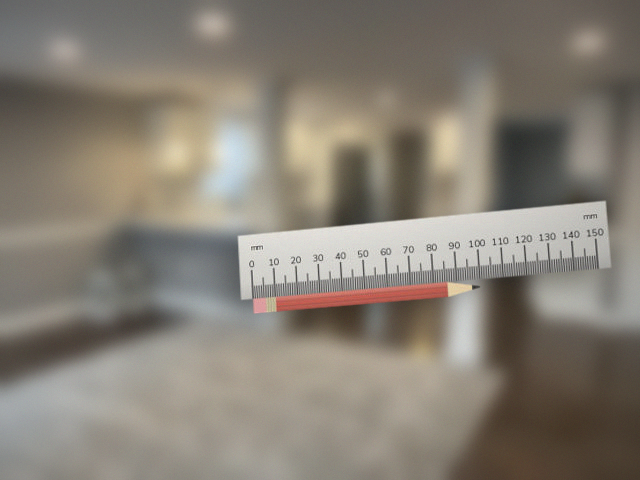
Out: 100 (mm)
